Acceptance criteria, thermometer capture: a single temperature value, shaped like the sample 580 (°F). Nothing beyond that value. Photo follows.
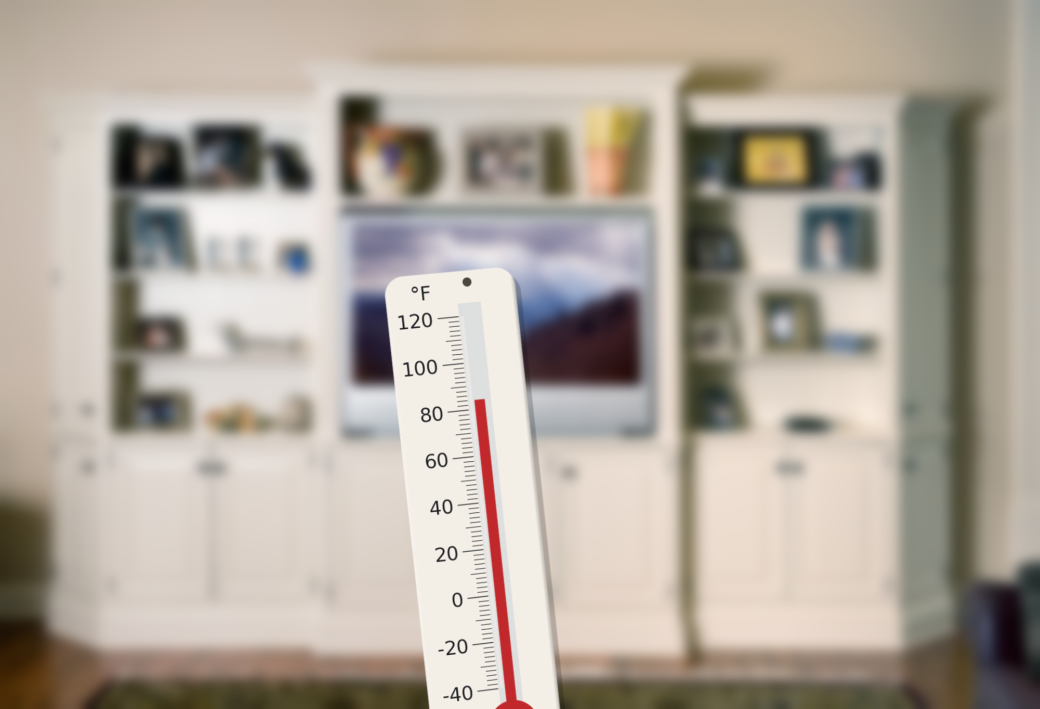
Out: 84 (°F)
